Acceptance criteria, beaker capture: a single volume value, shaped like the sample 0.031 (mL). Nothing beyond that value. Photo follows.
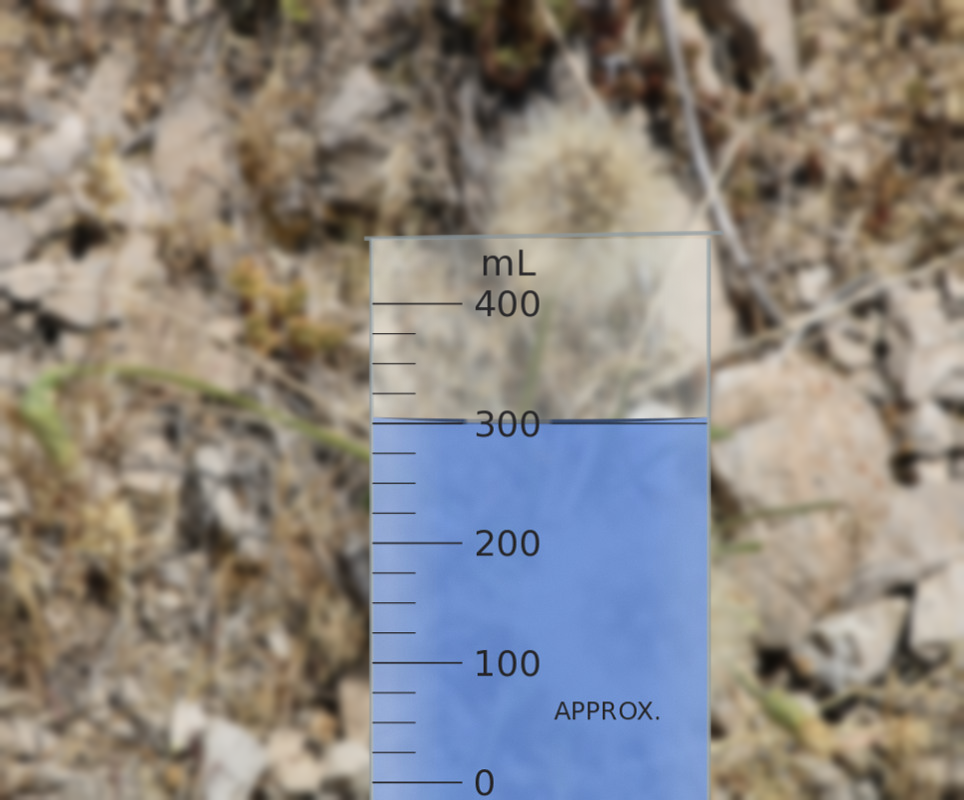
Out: 300 (mL)
